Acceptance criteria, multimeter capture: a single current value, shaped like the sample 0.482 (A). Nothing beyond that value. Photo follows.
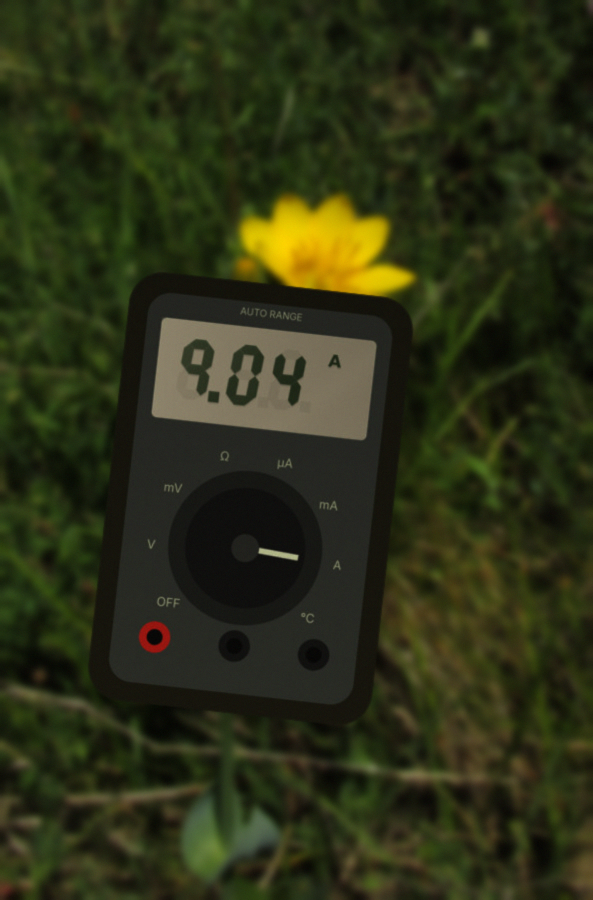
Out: 9.04 (A)
